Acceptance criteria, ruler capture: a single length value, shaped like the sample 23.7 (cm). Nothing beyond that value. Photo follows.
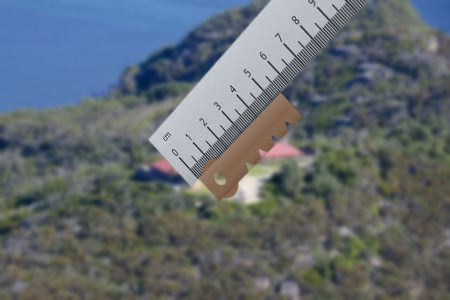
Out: 5.5 (cm)
